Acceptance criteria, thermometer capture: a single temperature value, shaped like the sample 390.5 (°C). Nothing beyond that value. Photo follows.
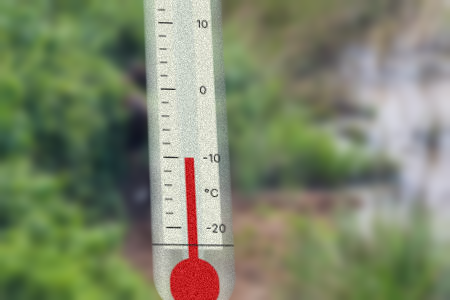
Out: -10 (°C)
